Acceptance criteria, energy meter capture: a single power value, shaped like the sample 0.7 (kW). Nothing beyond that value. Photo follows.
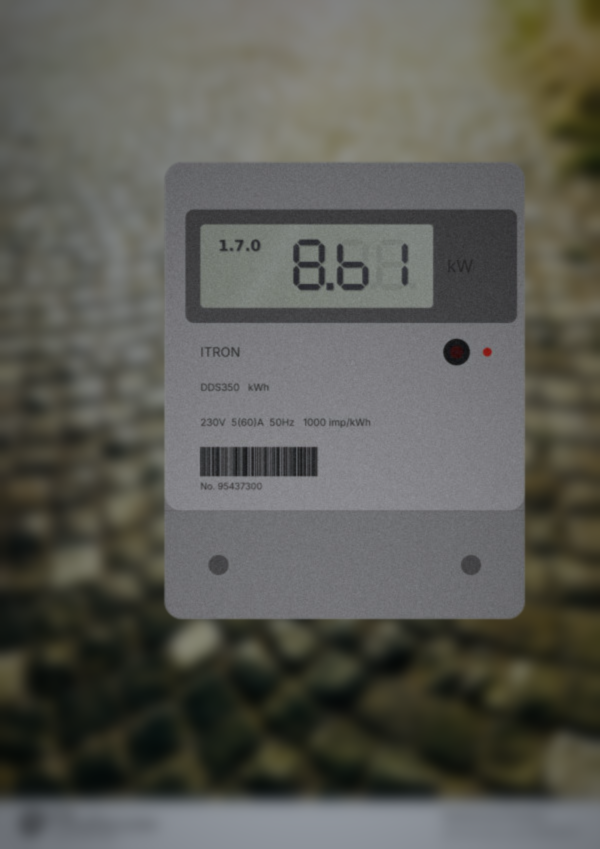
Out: 8.61 (kW)
